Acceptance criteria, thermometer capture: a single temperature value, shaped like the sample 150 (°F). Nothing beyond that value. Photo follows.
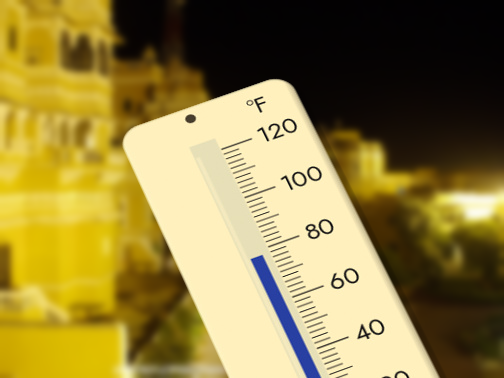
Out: 78 (°F)
